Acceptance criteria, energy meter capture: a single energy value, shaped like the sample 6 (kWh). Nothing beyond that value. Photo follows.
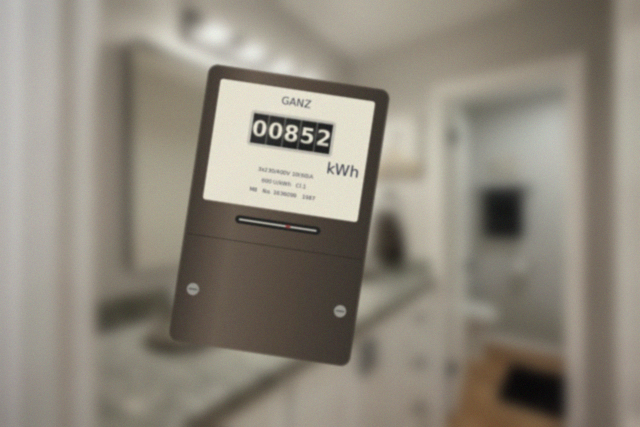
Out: 852 (kWh)
